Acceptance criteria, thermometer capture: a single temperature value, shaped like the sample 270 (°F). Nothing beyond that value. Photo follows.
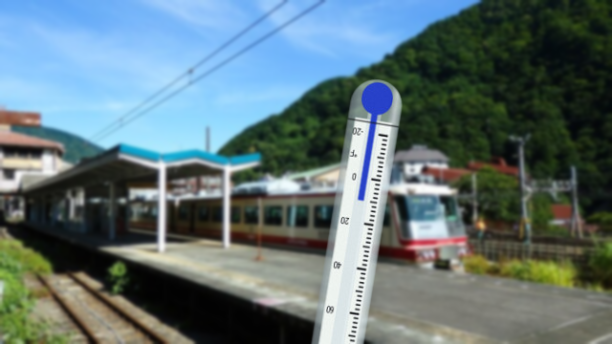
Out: 10 (°F)
